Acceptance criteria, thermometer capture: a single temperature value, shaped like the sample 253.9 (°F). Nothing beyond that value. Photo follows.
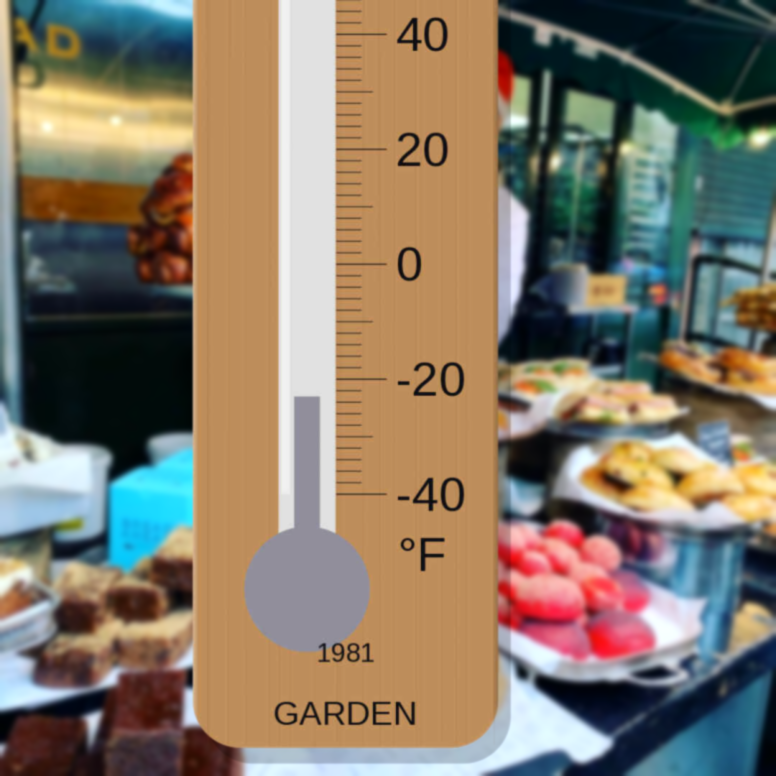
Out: -23 (°F)
